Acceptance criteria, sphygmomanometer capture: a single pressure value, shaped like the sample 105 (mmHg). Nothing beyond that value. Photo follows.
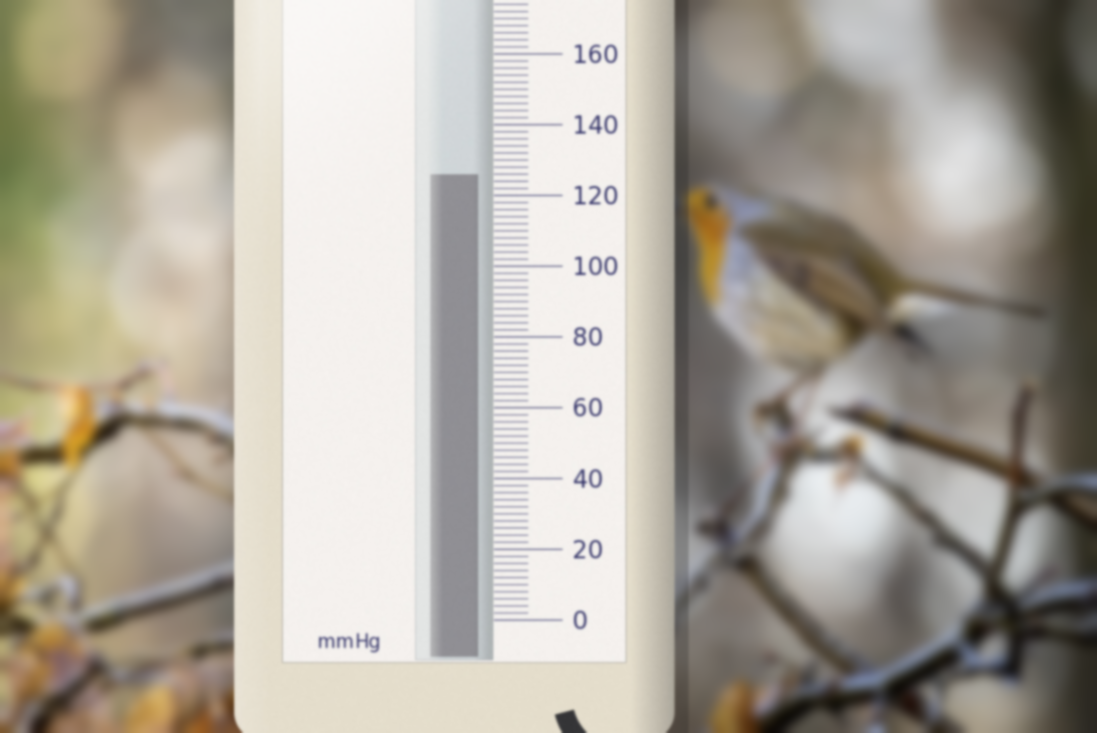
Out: 126 (mmHg)
